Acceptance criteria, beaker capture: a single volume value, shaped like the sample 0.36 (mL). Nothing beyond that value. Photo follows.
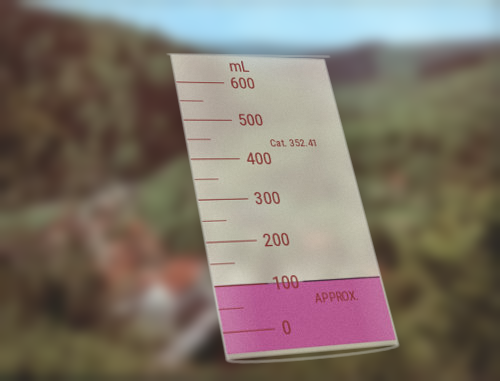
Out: 100 (mL)
